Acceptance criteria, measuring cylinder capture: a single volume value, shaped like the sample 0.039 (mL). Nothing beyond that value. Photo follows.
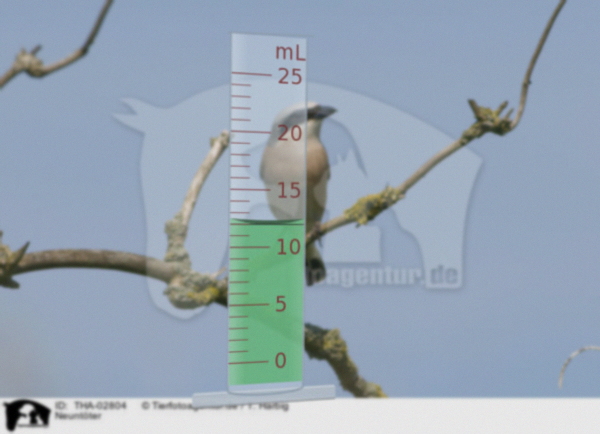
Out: 12 (mL)
